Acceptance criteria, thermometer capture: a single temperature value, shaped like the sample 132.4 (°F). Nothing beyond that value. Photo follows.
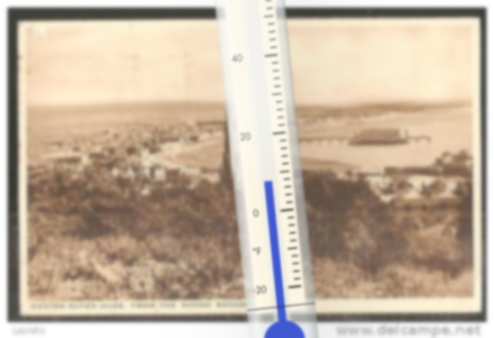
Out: 8 (°F)
